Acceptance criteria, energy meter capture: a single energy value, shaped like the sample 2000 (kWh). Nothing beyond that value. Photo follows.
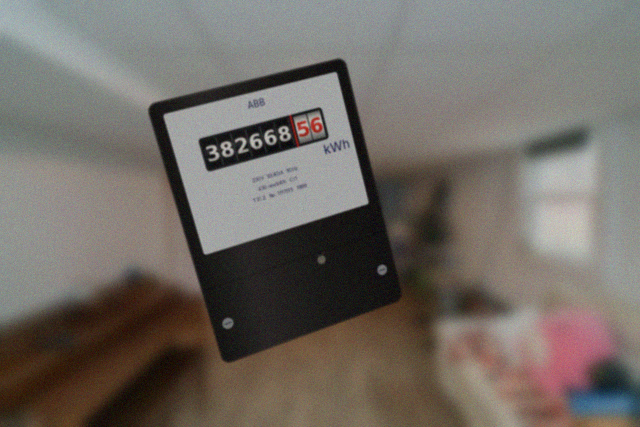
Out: 382668.56 (kWh)
